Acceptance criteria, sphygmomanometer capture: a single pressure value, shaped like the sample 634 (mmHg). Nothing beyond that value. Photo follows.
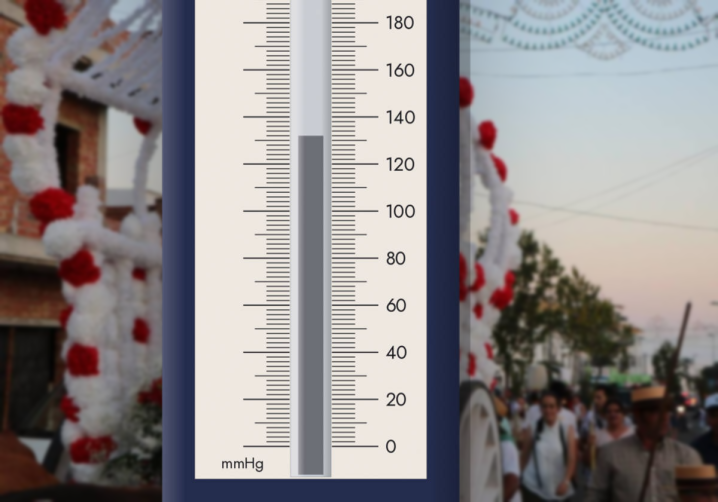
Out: 132 (mmHg)
